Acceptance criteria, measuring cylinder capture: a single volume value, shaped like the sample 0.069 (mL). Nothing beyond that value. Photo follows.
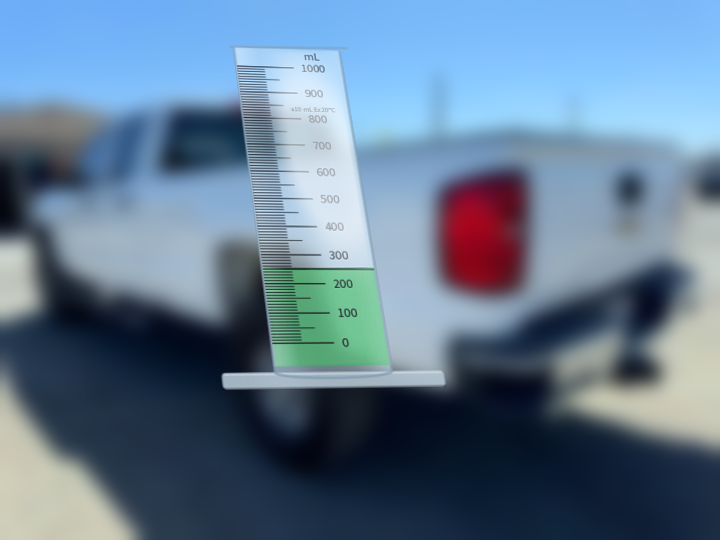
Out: 250 (mL)
